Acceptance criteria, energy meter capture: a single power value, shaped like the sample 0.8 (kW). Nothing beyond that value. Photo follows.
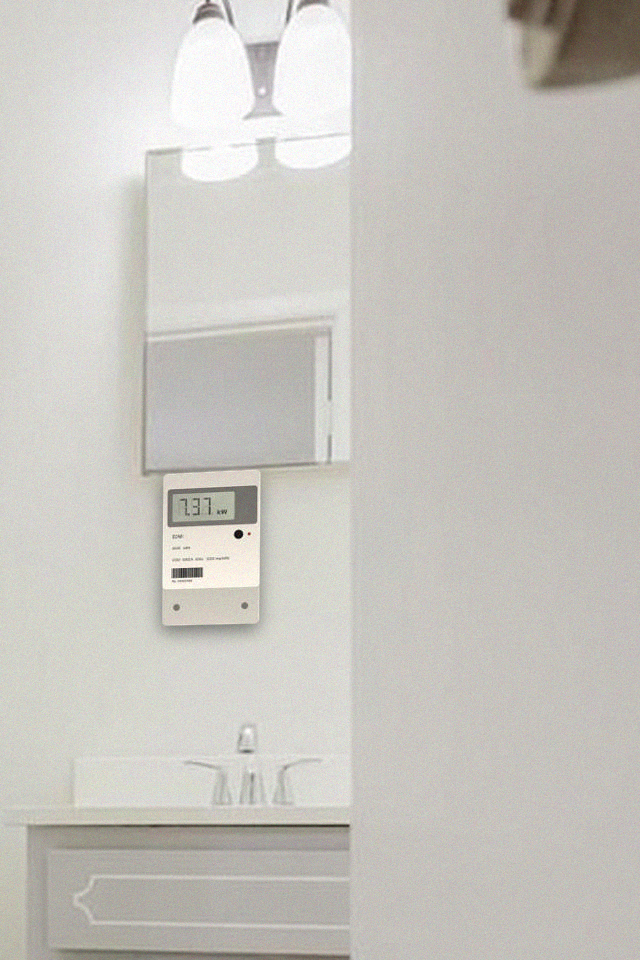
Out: 7.37 (kW)
